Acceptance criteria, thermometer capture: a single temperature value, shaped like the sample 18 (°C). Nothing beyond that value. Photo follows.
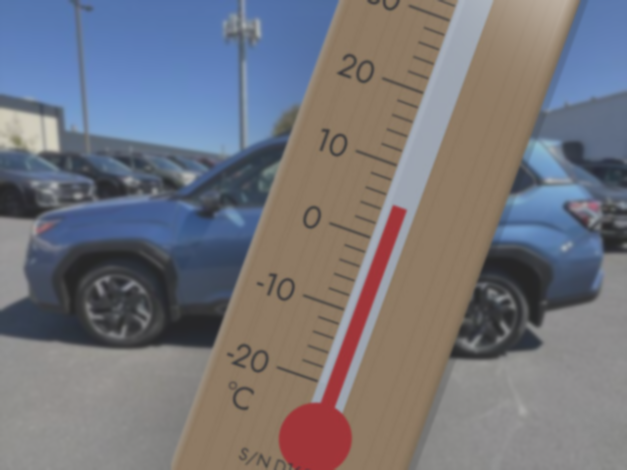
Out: 5 (°C)
